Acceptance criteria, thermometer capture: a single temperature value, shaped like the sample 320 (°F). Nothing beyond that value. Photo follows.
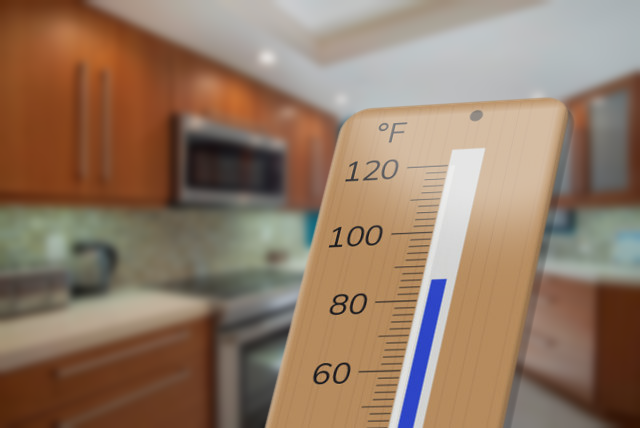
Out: 86 (°F)
